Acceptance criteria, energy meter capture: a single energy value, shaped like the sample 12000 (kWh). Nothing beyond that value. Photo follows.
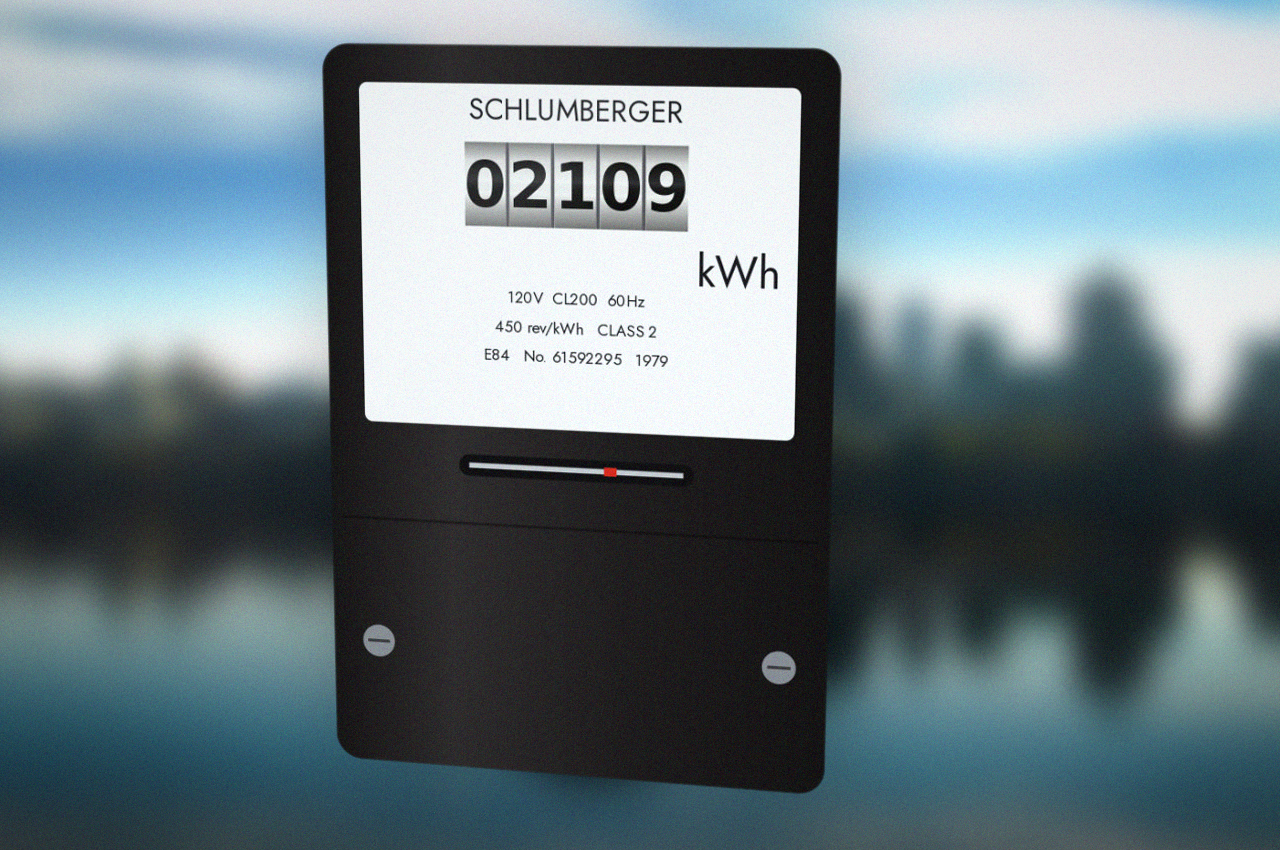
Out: 2109 (kWh)
